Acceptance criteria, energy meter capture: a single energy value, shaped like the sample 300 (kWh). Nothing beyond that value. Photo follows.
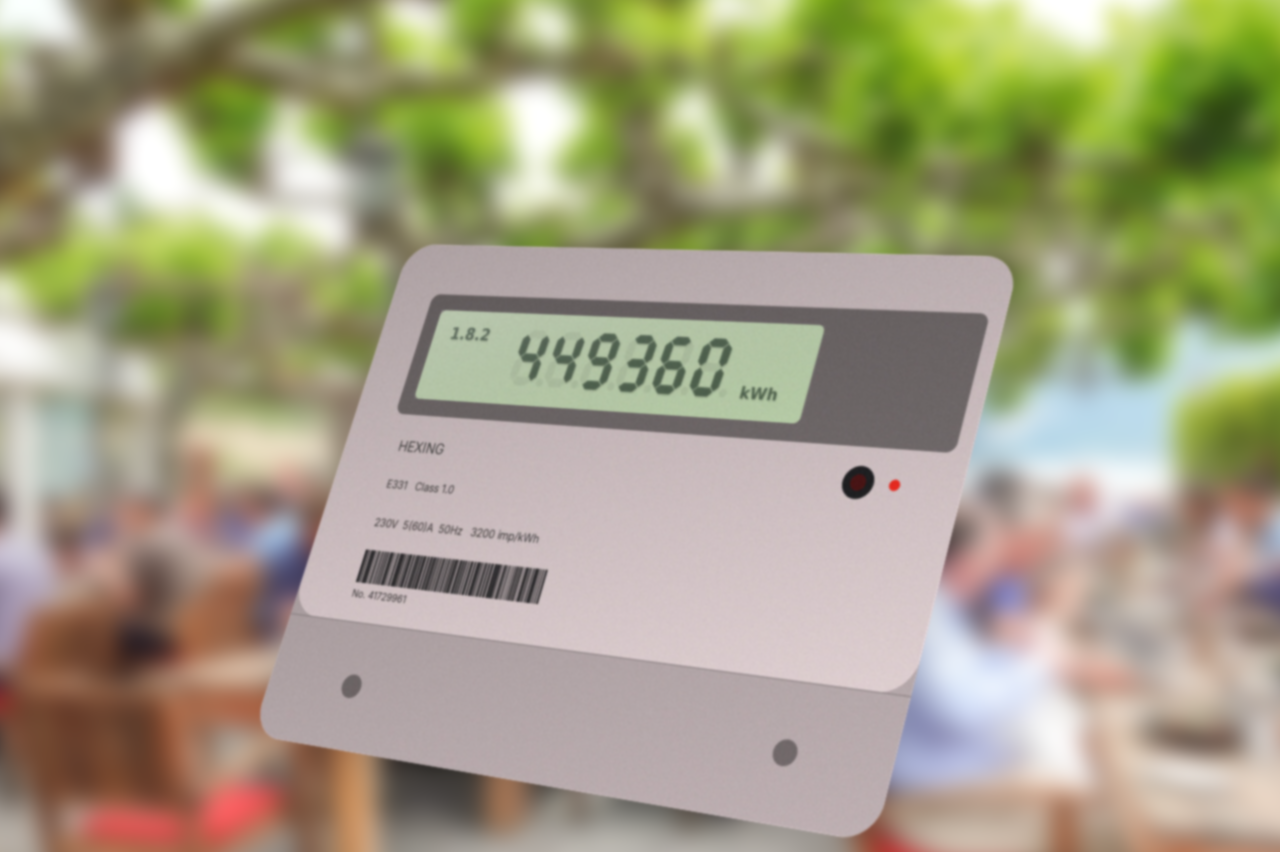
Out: 449360 (kWh)
